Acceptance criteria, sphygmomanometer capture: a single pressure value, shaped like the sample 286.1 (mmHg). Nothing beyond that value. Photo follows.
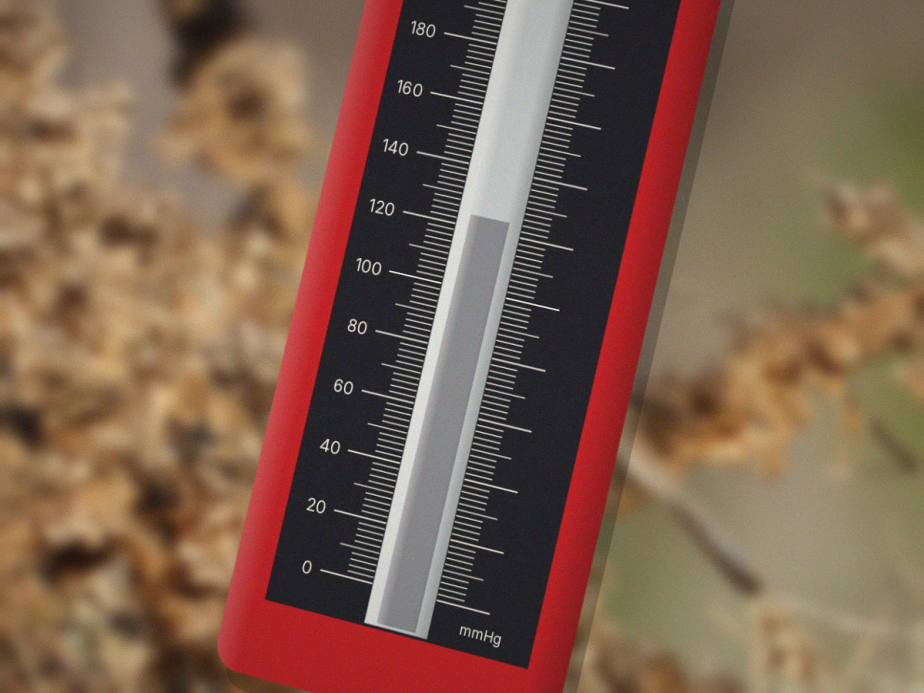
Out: 124 (mmHg)
